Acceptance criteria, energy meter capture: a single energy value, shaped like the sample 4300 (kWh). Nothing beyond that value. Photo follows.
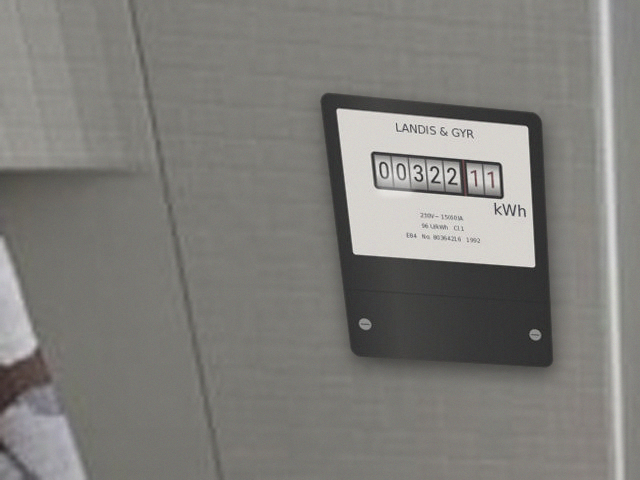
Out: 322.11 (kWh)
